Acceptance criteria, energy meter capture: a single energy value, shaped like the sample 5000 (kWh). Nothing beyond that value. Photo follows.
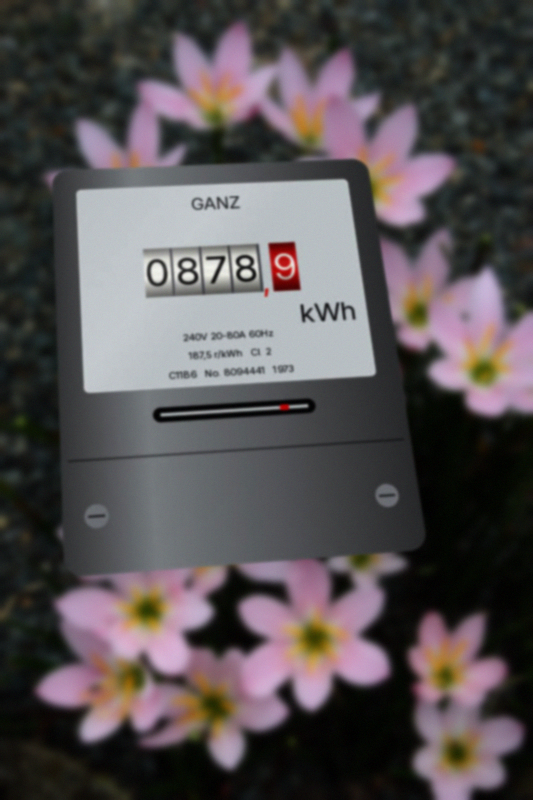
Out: 878.9 (kWh)
